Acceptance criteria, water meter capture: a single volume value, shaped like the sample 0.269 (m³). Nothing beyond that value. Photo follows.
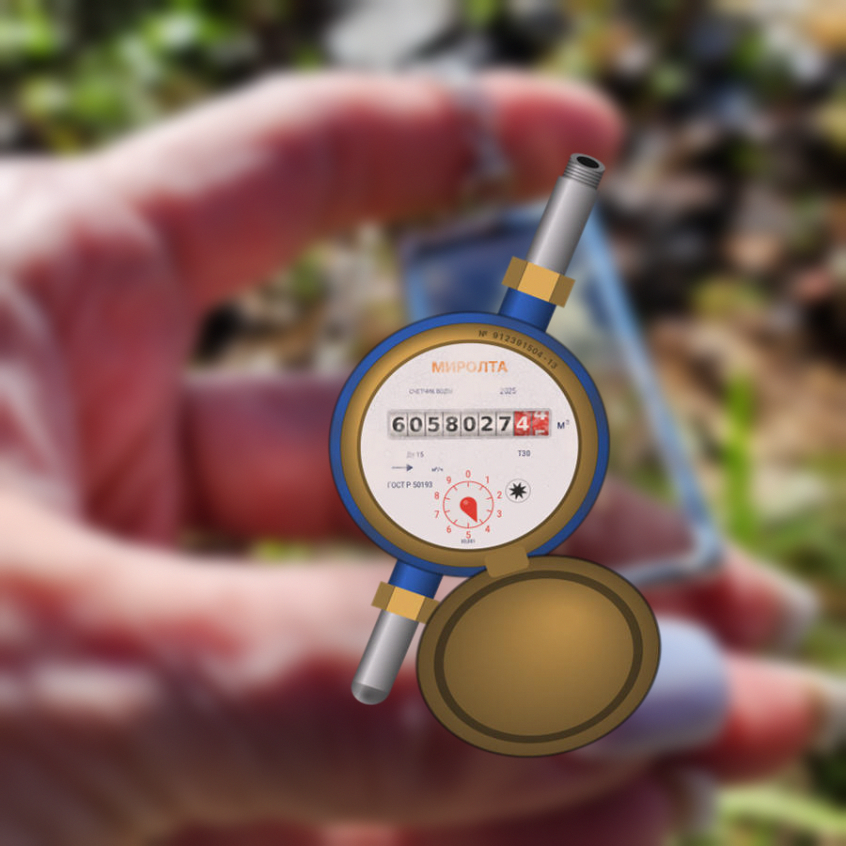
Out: 6058027.444 (m³)
